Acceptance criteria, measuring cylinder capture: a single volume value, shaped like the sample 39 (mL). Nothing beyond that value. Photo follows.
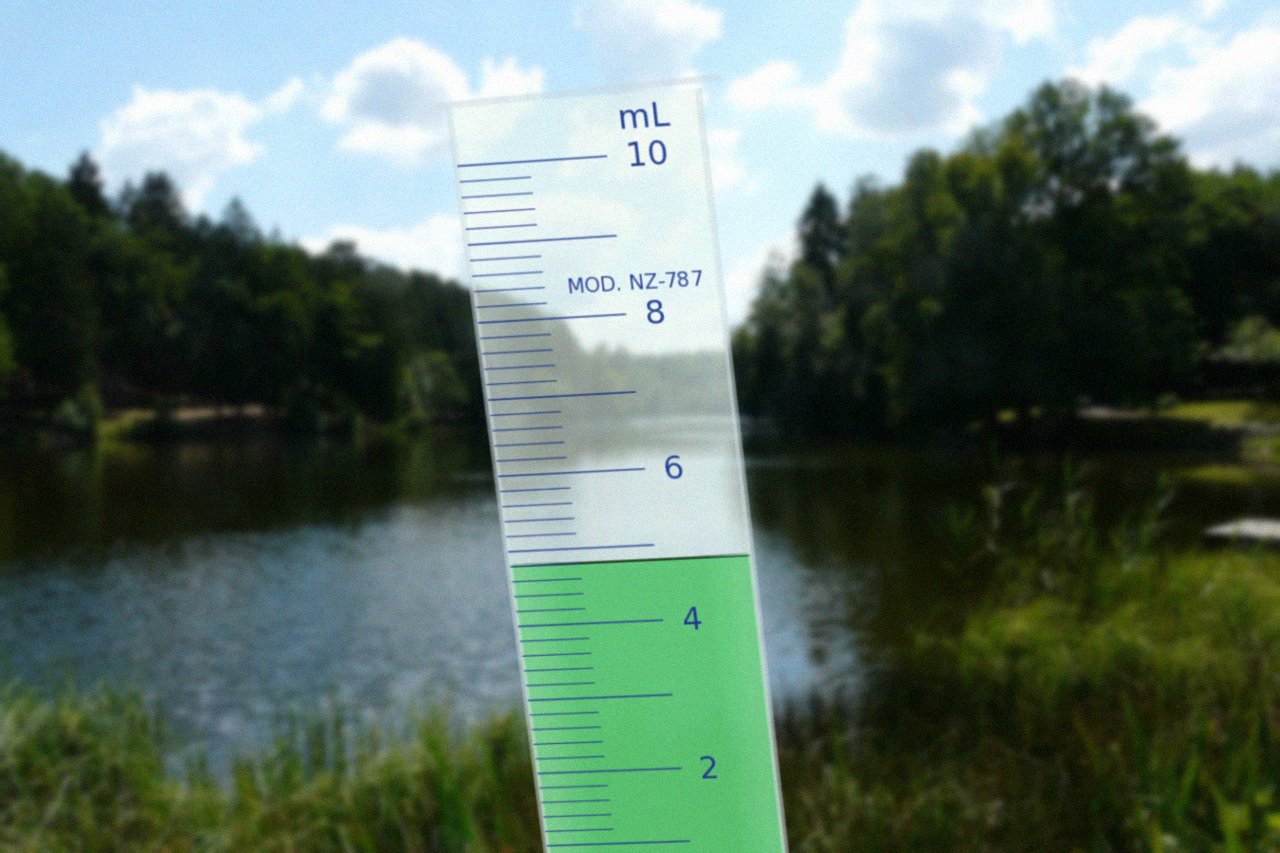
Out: 4.8 (mL)
